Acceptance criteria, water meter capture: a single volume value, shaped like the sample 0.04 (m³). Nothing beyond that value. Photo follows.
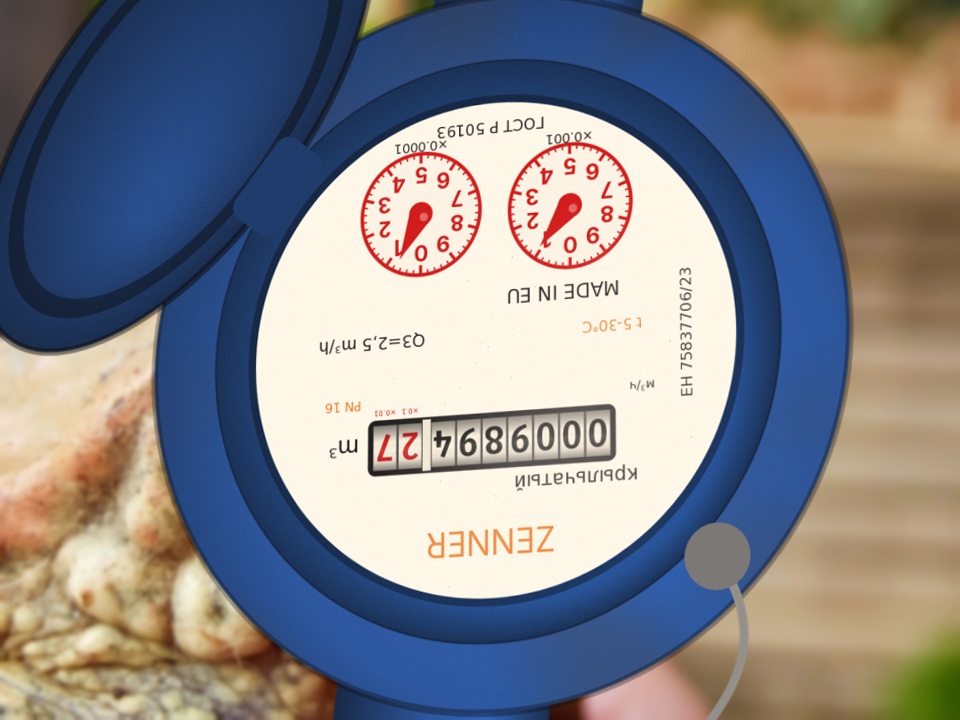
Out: 9894.2710 (m³)
